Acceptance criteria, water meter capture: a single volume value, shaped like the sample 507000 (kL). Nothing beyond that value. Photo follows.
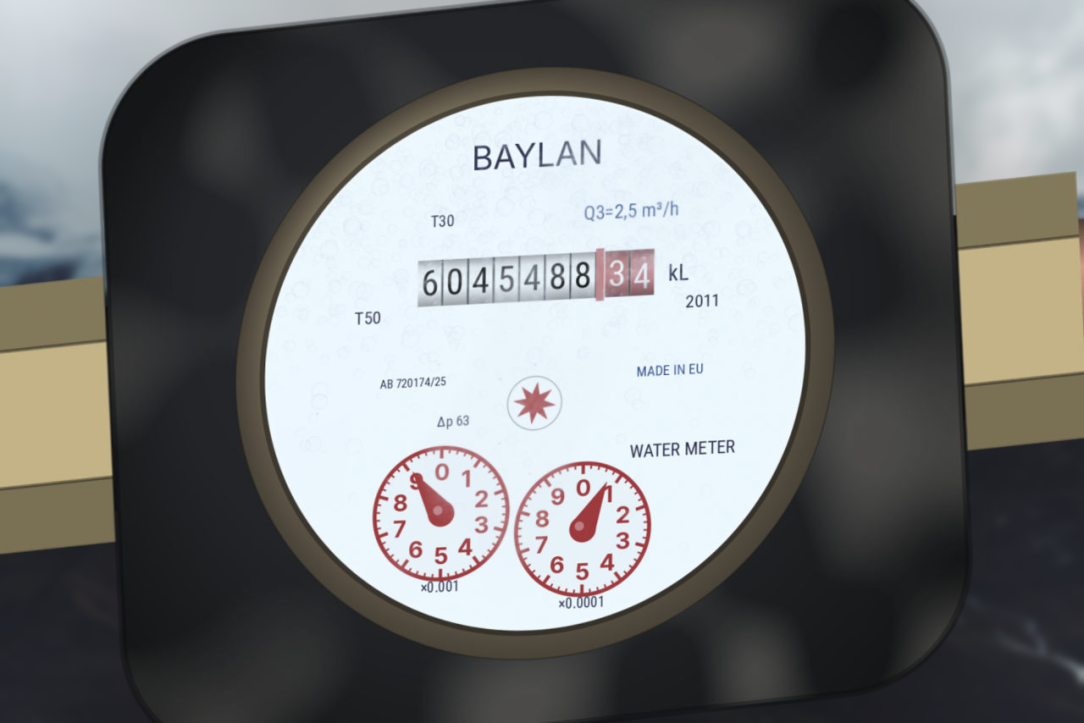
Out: 6045488.3390 (kL)
